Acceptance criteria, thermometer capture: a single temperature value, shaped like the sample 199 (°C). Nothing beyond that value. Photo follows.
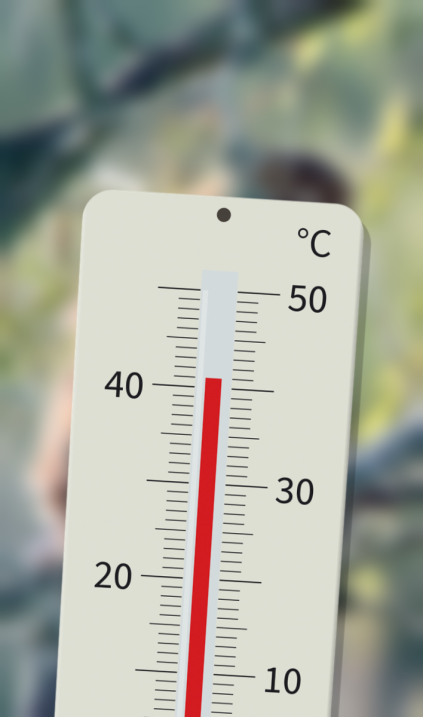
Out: 41 (°C)
